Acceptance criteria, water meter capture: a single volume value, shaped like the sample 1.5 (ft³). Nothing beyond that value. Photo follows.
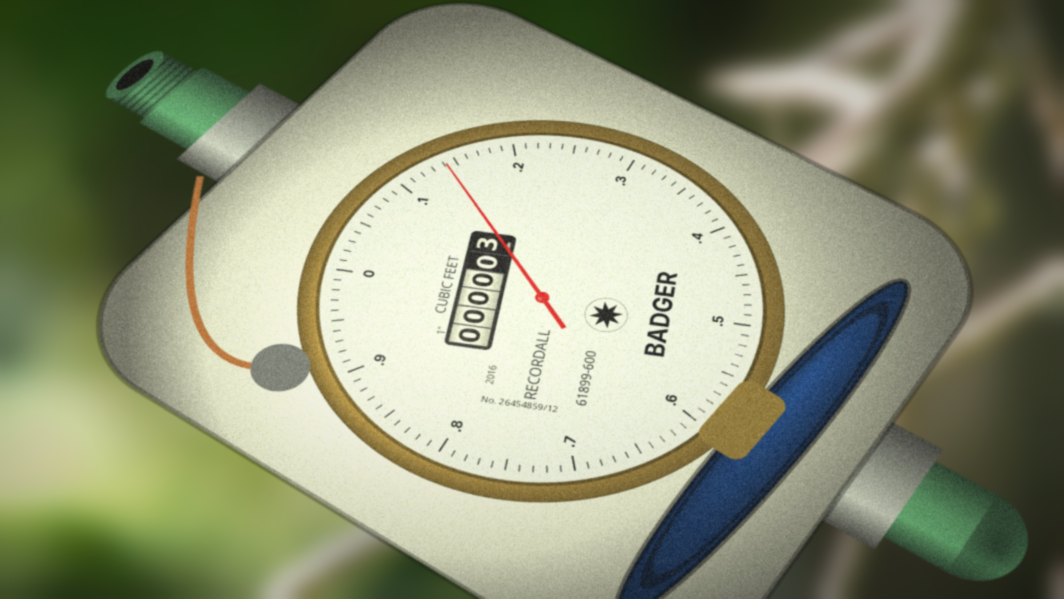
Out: 3.14 (ft³)
